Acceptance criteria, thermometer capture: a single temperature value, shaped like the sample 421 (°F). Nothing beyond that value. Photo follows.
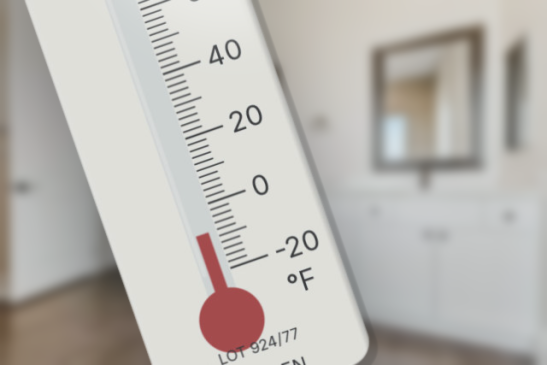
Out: -8 (°F)
